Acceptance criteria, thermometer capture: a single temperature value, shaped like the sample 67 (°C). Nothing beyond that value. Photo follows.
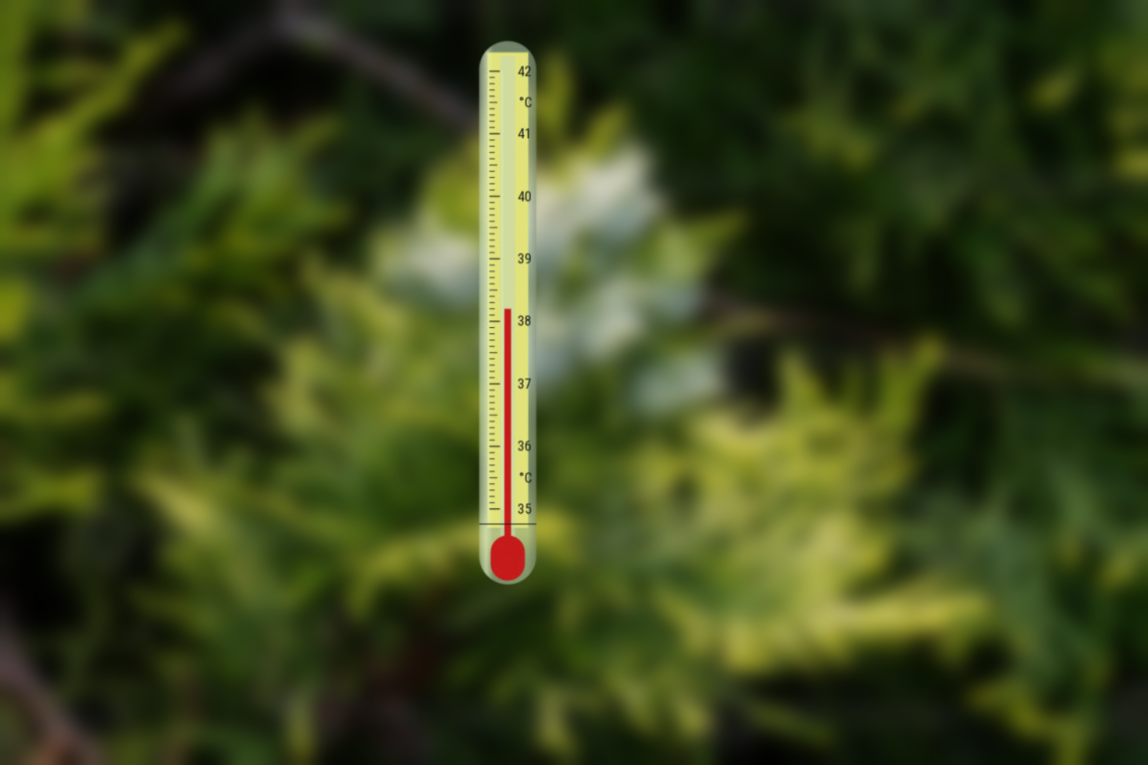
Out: 38.2 (°C)
